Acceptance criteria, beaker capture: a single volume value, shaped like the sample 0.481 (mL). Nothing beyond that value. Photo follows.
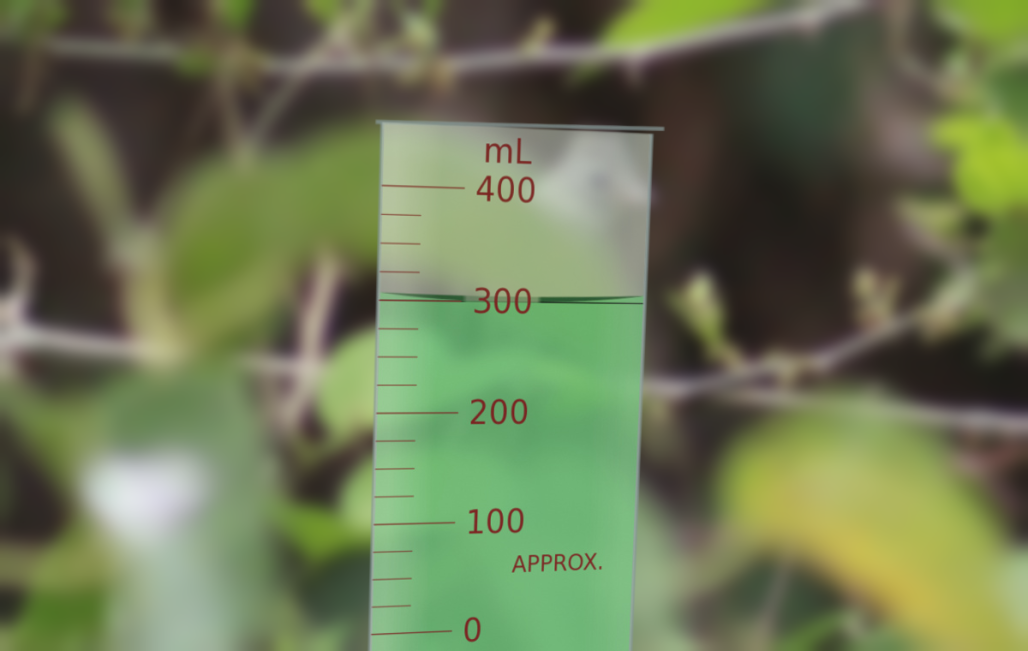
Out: 300 (mL)
